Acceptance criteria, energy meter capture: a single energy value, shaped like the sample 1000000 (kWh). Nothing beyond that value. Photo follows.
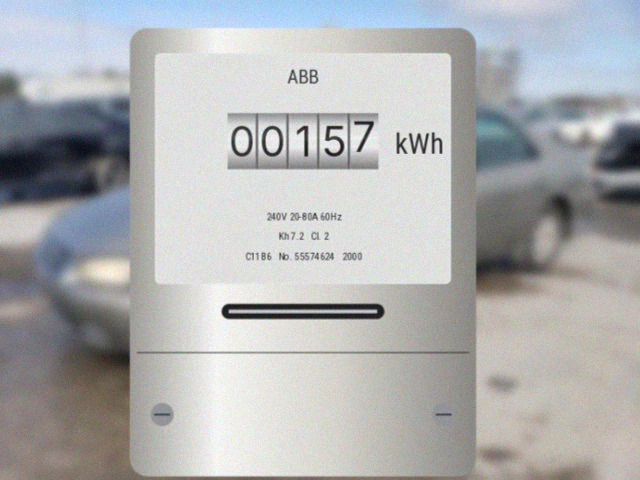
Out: 157 (kWh)
